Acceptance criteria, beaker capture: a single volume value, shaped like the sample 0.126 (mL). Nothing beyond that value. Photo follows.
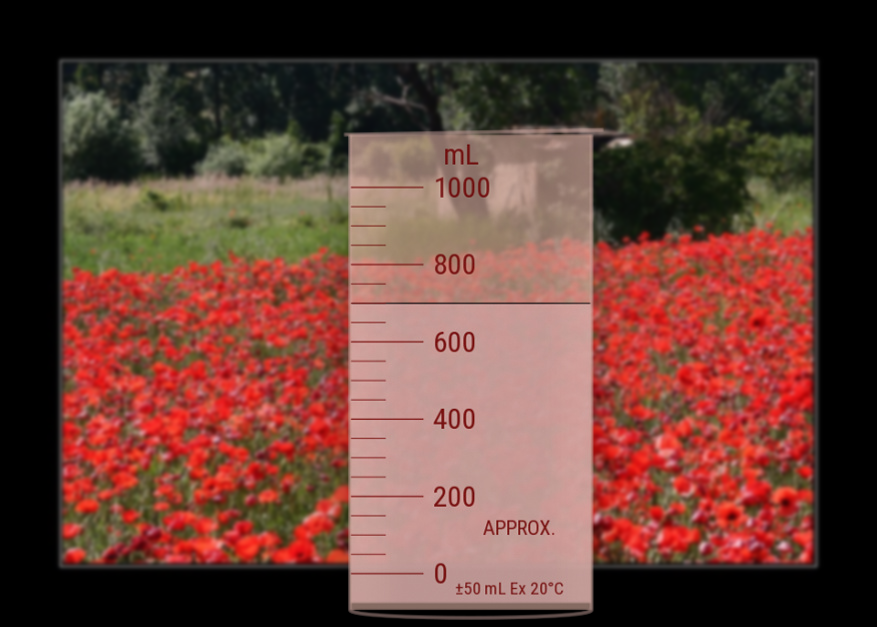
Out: 700 (mL)
